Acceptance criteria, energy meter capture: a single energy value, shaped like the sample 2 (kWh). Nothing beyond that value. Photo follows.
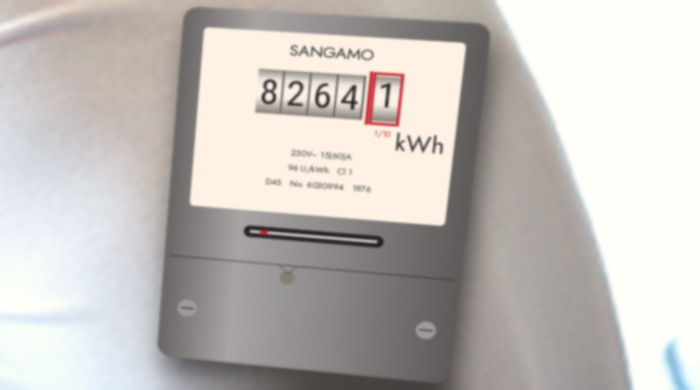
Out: 8264.1 (kWh)
